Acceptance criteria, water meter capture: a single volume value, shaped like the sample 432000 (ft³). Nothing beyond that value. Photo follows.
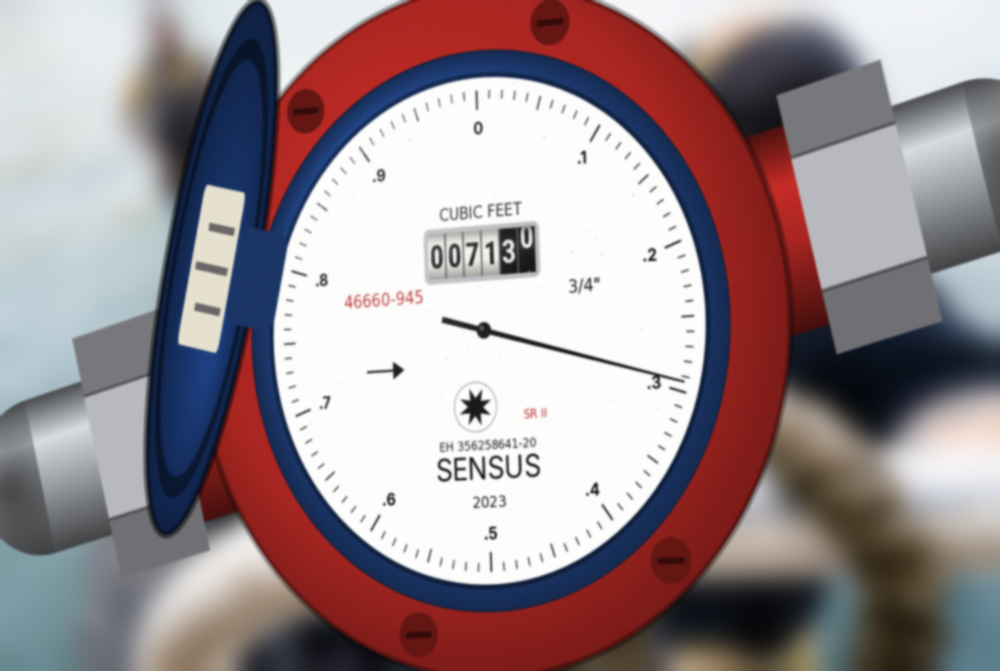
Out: 7130.29 (ft³)
